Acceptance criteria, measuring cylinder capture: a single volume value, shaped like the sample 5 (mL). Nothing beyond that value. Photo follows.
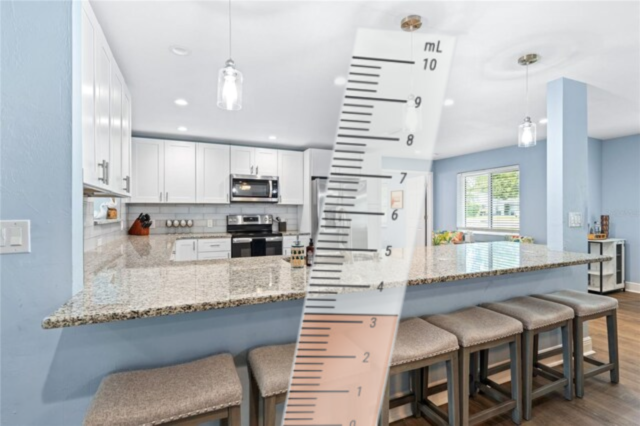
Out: 3.2 (mL)
